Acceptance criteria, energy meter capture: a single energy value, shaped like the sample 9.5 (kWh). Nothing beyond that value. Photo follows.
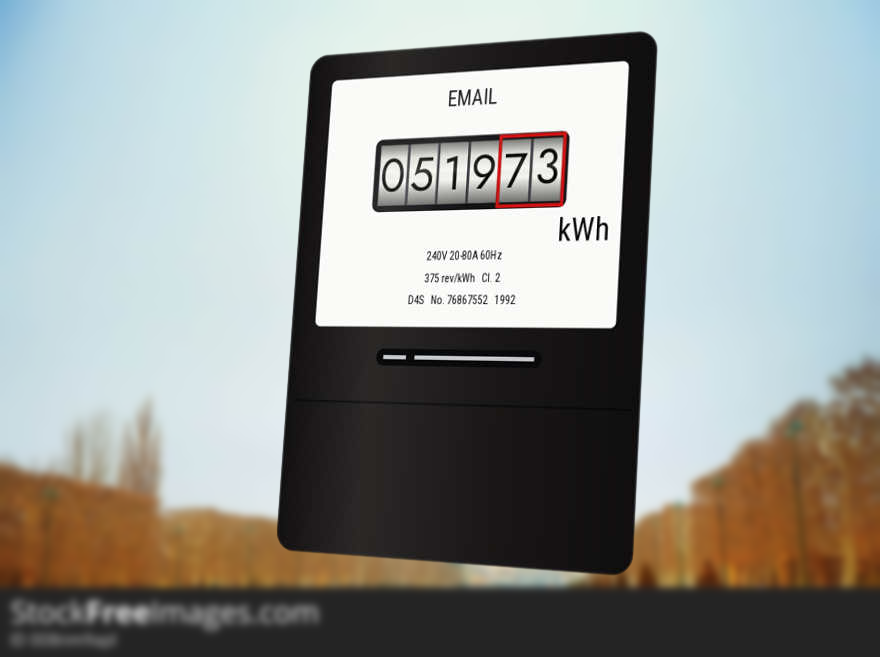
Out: 519.73 (kWh)
